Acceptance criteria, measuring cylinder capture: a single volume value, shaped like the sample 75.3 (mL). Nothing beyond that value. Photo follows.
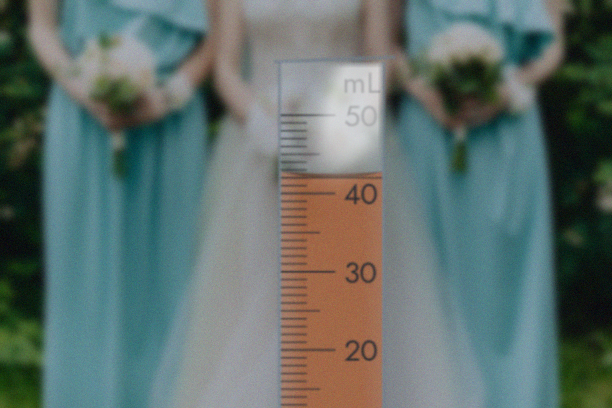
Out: 42 (mL)
